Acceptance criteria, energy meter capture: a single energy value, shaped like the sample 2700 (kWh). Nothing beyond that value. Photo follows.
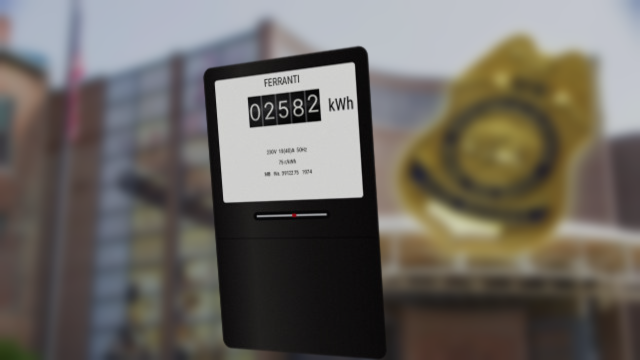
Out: 2582 (kWh)
